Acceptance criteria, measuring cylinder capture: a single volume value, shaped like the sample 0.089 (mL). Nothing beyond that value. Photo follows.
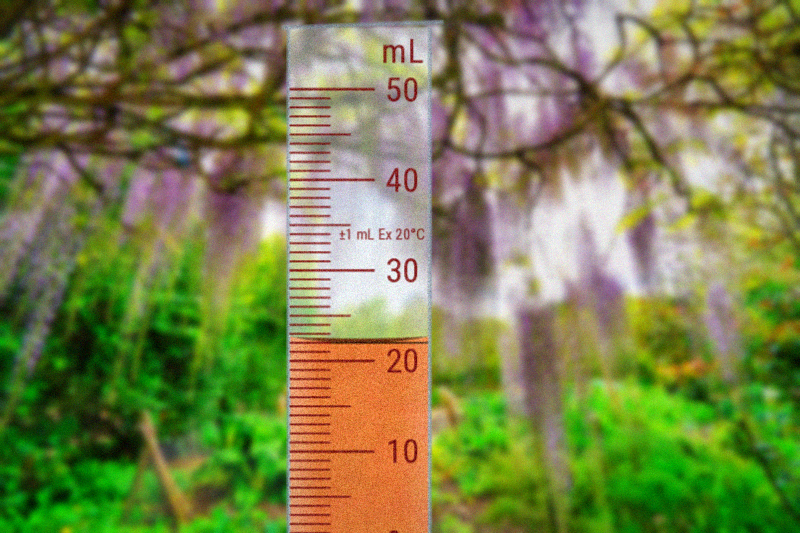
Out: 22 (mL)
